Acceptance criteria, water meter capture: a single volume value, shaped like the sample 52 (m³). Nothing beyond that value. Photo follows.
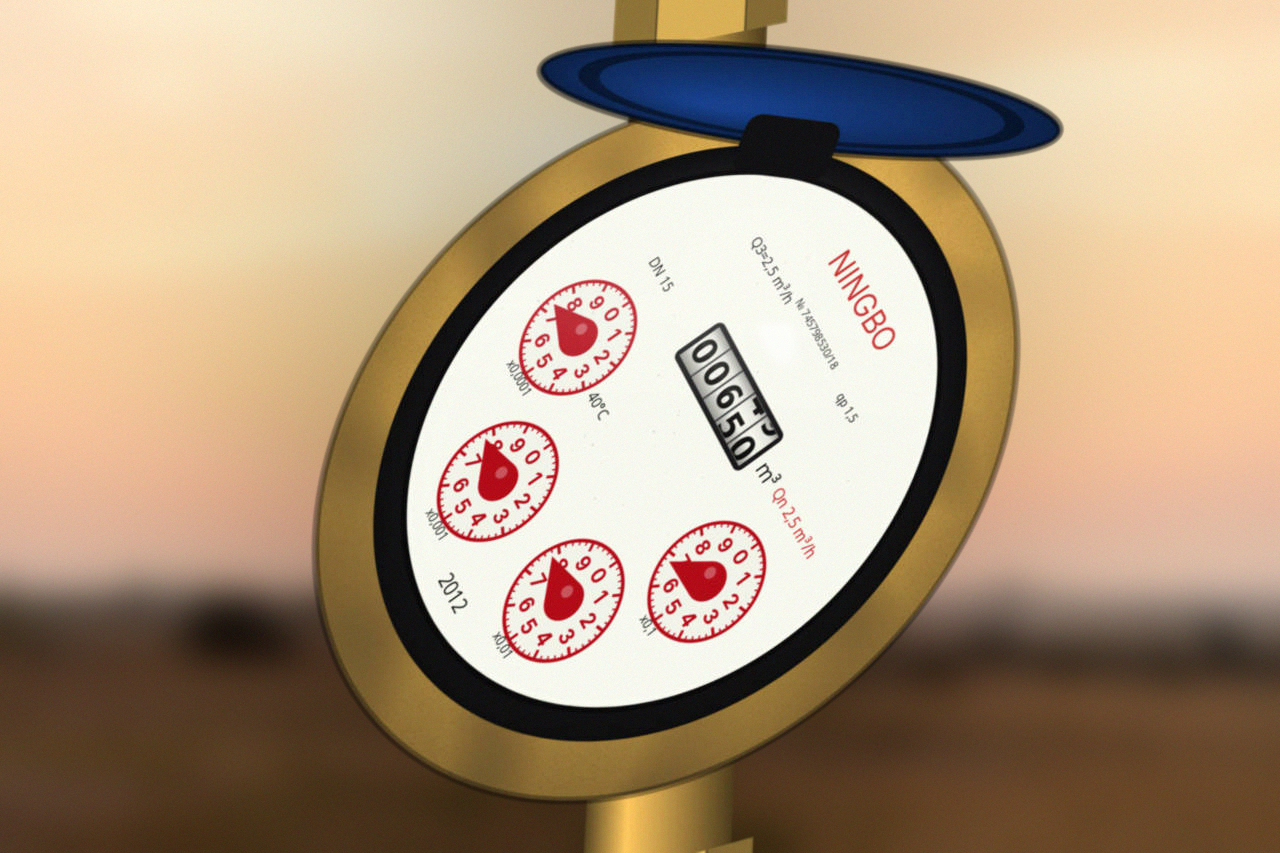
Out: 649.6777 (m³)
